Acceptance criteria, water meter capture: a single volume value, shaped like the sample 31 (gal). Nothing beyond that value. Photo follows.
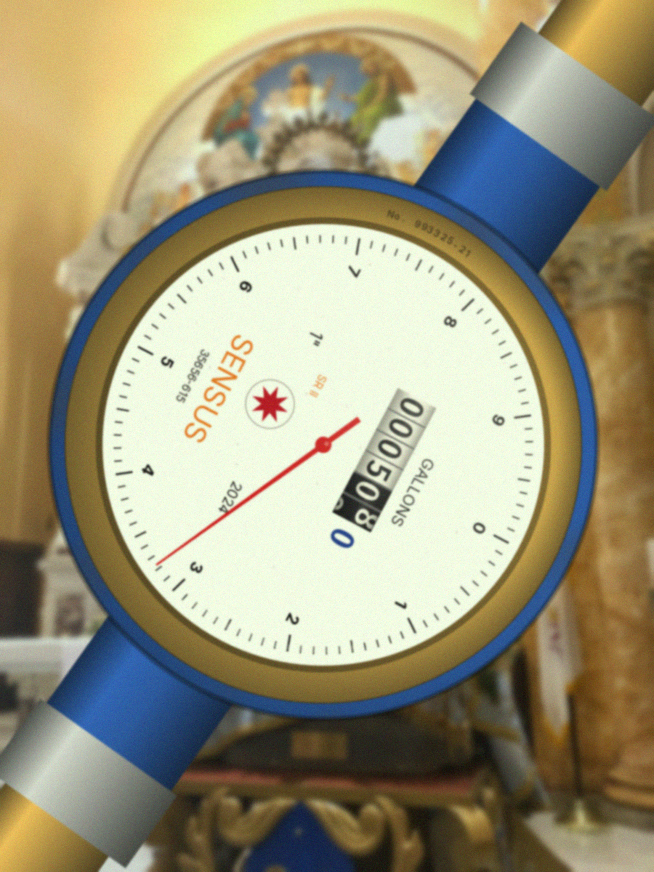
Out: 5083.2 (gal)
